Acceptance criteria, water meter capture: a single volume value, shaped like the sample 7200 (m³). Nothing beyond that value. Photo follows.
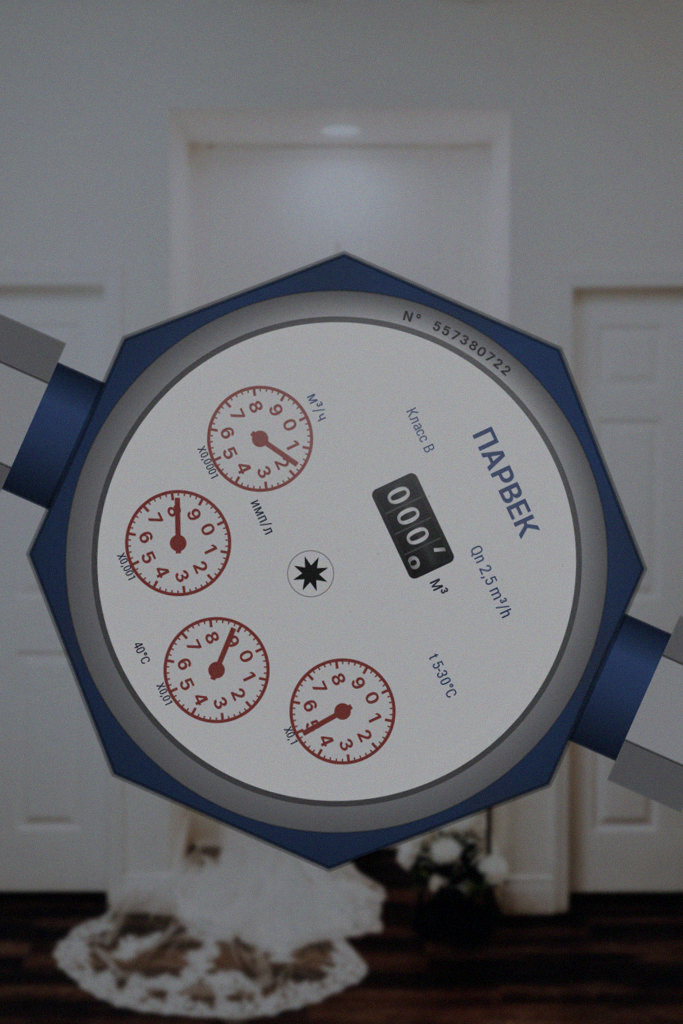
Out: 7.4881 (m³)
